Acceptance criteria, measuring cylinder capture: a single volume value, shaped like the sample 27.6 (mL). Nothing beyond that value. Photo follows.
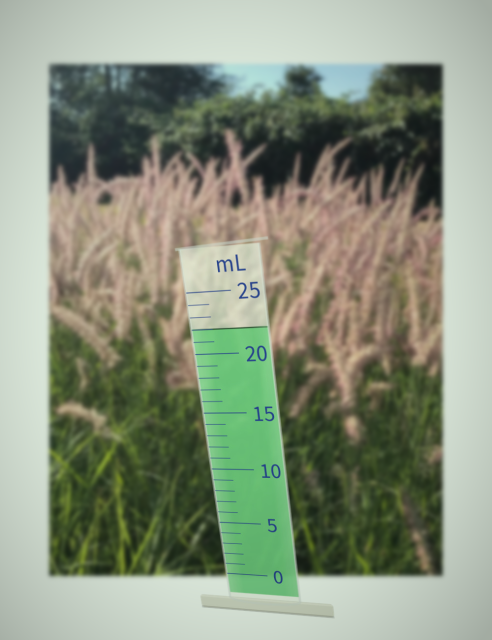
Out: 22 (mL)
